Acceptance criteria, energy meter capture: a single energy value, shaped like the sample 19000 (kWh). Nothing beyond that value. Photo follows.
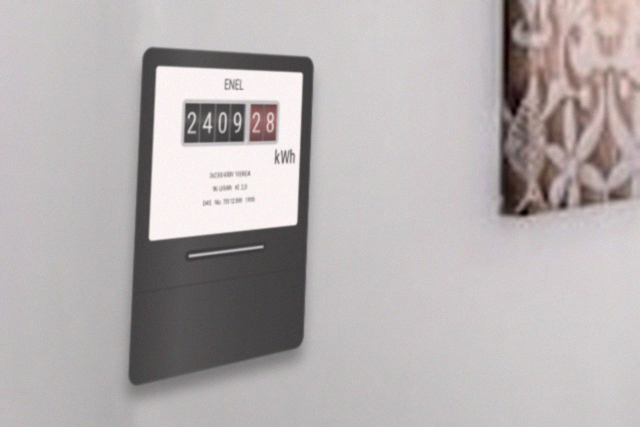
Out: 2409.28 (kWh)
